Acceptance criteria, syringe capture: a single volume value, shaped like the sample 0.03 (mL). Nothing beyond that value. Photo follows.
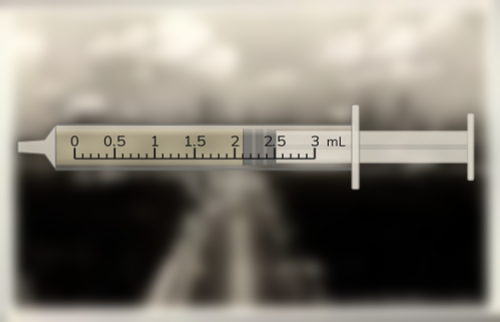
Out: 2.1 (mL)
